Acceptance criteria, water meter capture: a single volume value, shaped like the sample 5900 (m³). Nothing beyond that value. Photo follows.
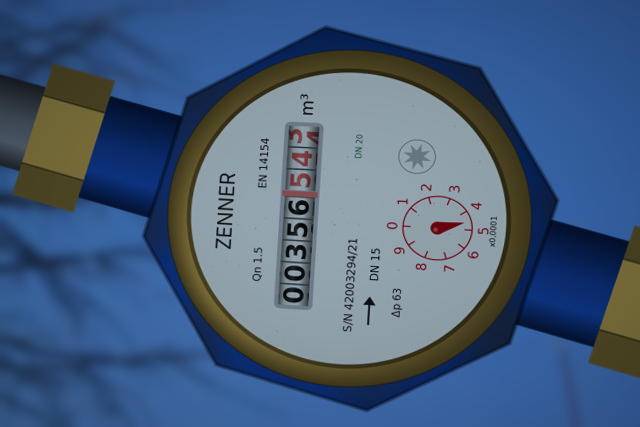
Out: 356.5434 (m³)
